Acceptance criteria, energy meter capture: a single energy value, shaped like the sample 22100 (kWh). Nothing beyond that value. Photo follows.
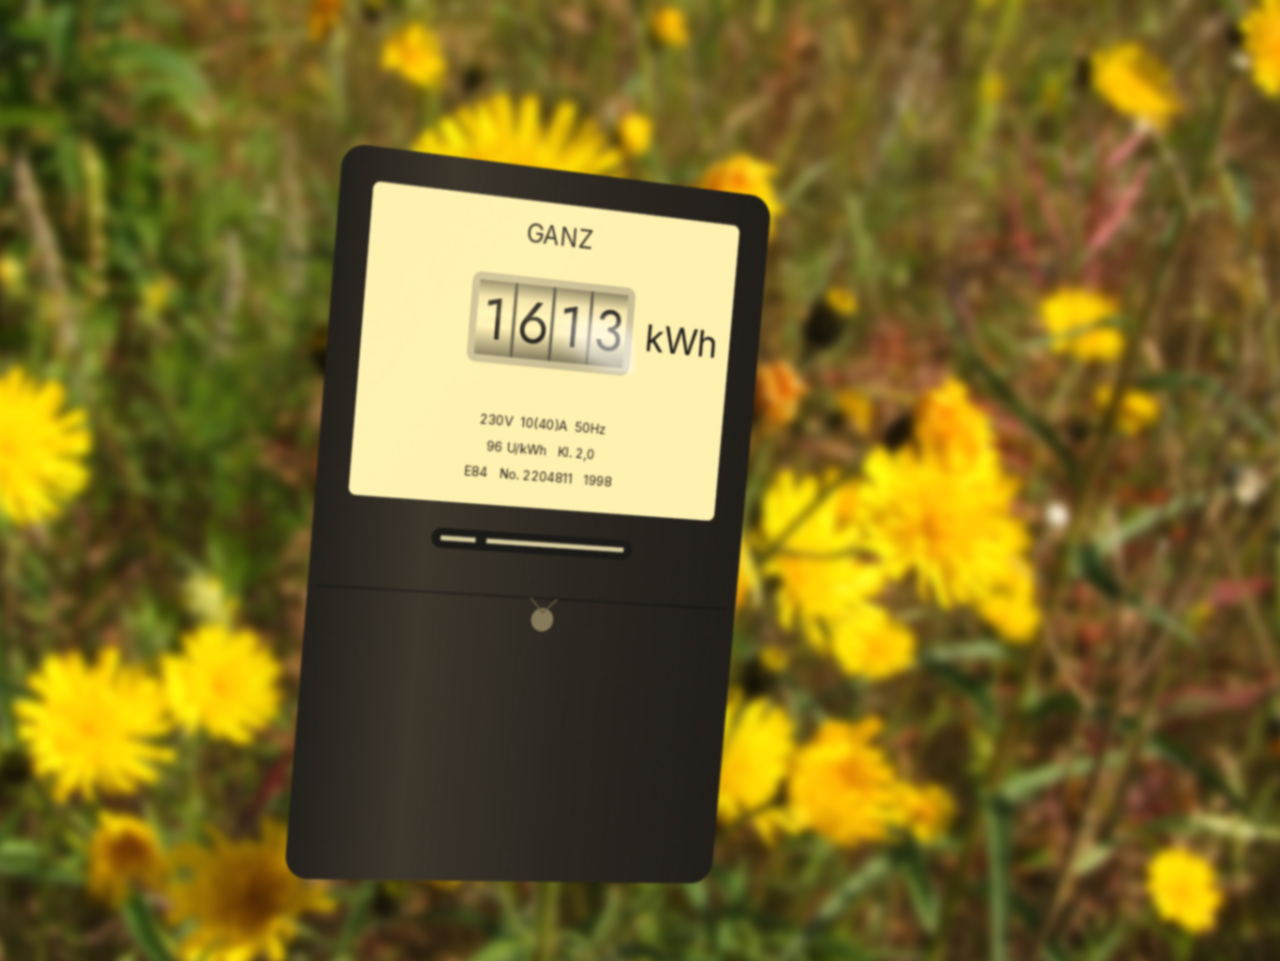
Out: 1613 (kWh)
